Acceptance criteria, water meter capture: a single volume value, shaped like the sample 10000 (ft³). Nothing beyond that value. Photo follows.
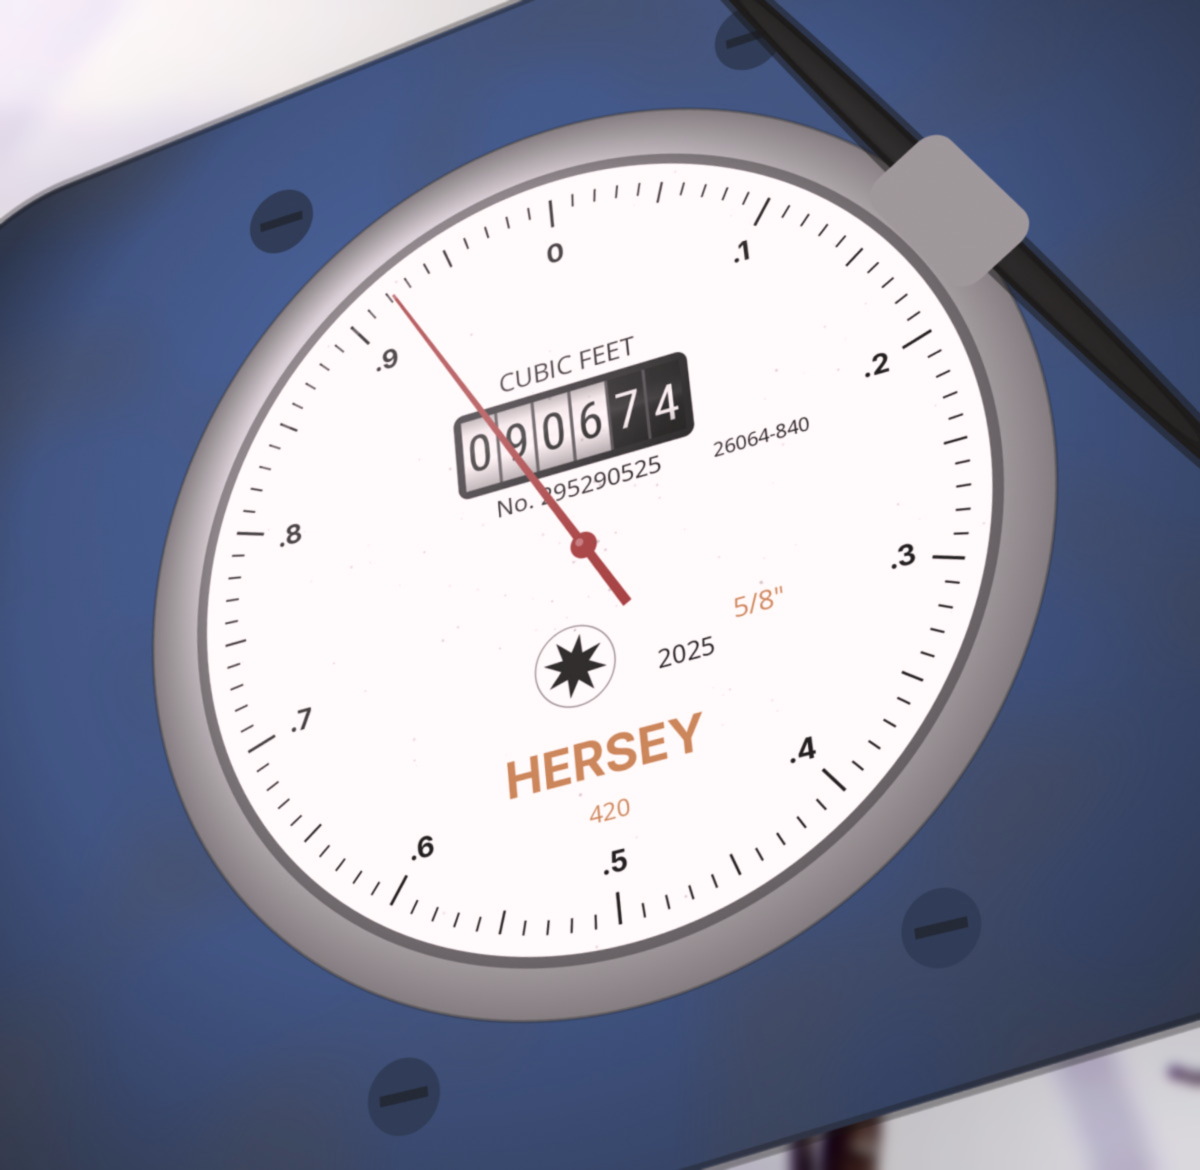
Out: 90673.92 (ft³)
